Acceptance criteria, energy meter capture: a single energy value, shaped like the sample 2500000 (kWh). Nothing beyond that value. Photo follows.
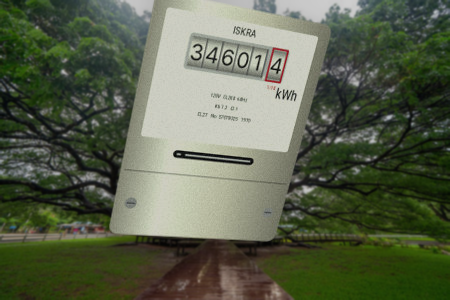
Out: 34601.4 (kWh)
